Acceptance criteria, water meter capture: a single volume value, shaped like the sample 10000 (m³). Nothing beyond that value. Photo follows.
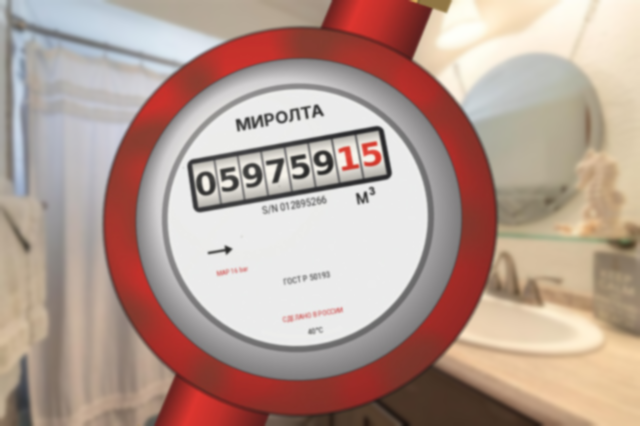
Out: 59759.15 (m³)
